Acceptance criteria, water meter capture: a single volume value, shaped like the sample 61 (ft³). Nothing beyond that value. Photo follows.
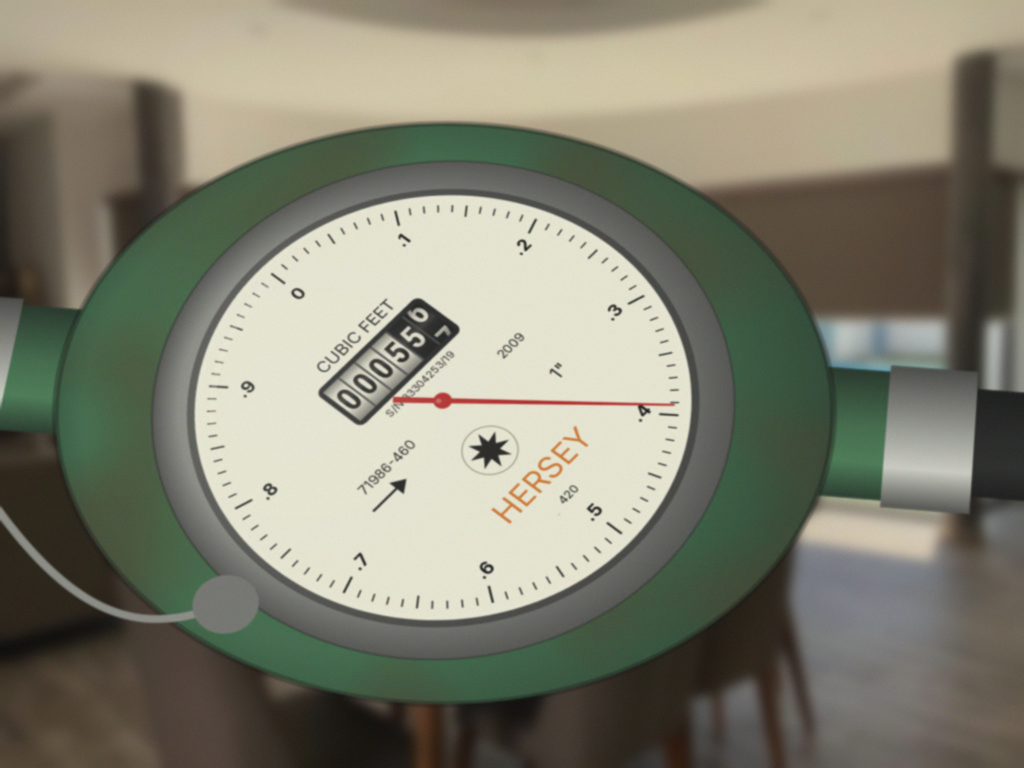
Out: 556.39 (ft³)
